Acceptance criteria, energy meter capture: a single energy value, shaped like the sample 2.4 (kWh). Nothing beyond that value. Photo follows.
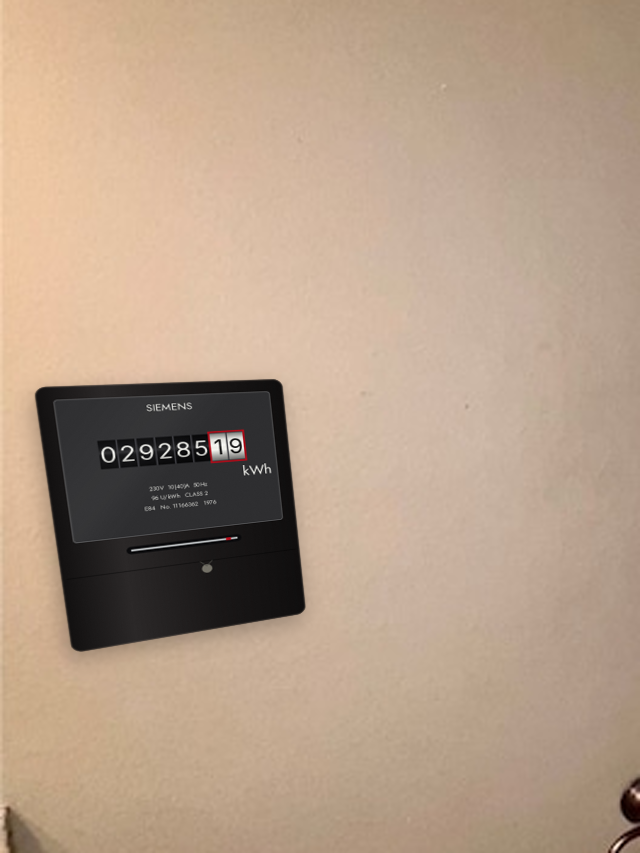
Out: 29285.19 (kWh)
